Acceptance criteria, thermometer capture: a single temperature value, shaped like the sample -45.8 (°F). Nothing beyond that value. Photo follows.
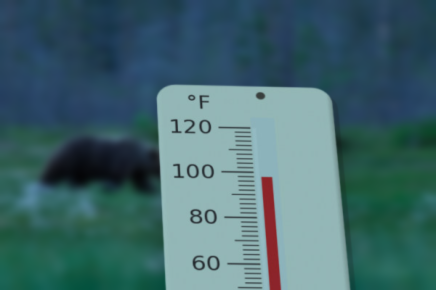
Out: 98 (°F)
